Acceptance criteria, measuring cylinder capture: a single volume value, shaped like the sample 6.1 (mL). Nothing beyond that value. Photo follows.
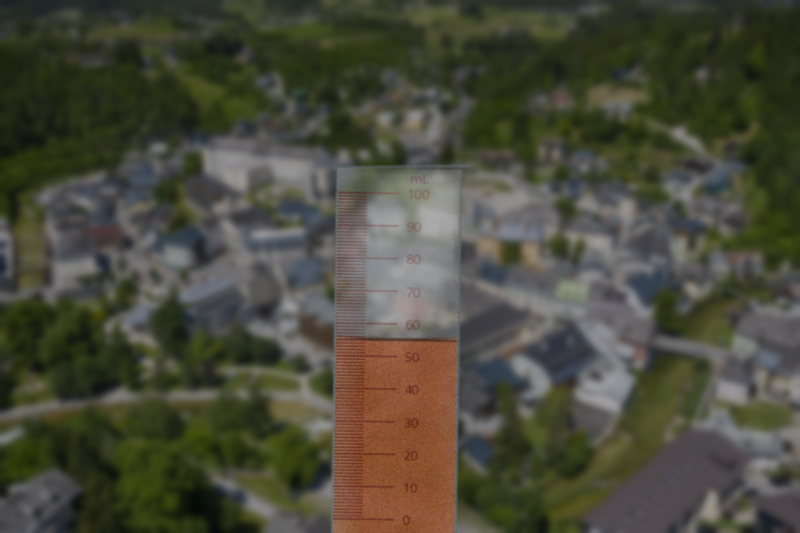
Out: 55 (mL)
